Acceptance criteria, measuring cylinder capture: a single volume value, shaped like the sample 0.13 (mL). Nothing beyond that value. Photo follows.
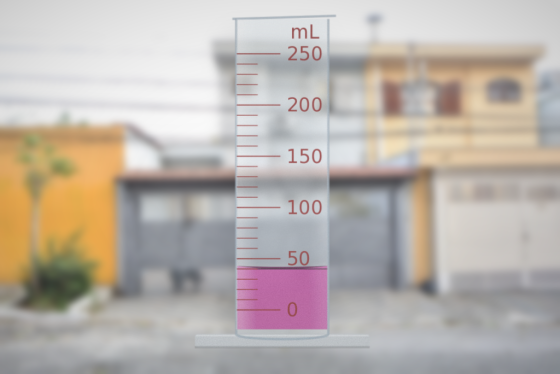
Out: 40 (mL)
